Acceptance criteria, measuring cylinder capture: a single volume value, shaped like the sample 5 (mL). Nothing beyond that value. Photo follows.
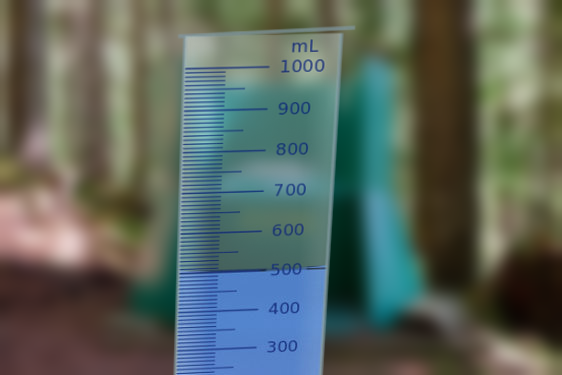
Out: 500 (mL)
